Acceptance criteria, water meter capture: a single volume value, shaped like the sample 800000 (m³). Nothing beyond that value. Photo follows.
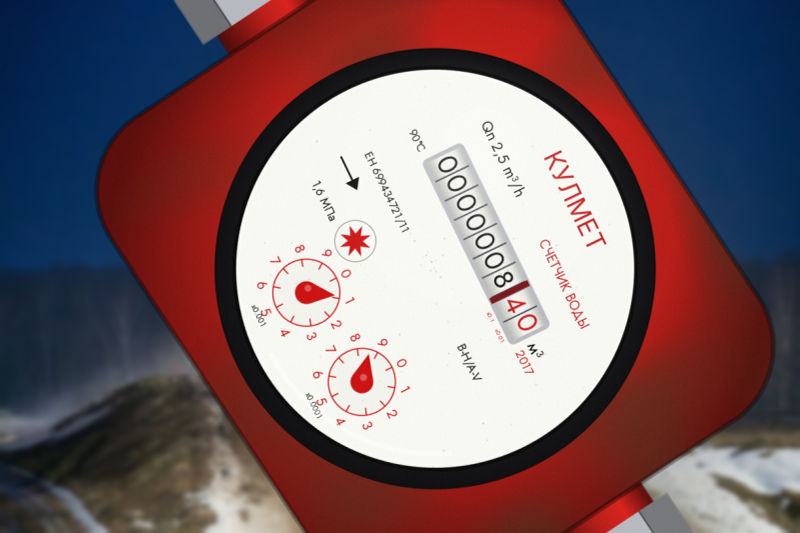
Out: 8.4008 (m³)
